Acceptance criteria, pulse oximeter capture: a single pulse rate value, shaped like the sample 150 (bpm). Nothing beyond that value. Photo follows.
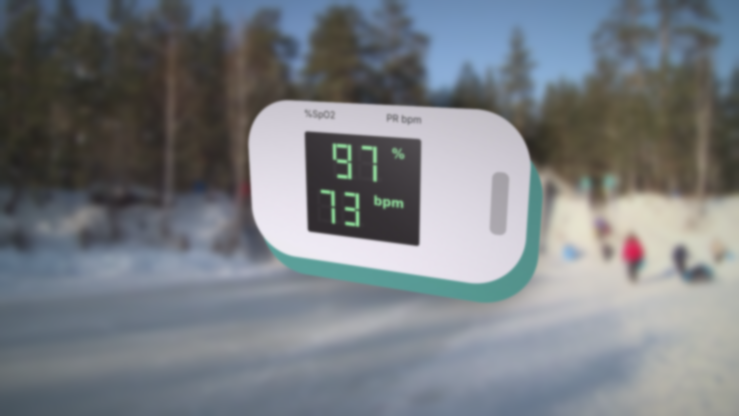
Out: 73 (bpm)
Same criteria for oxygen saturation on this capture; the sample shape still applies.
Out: 97 (%)
